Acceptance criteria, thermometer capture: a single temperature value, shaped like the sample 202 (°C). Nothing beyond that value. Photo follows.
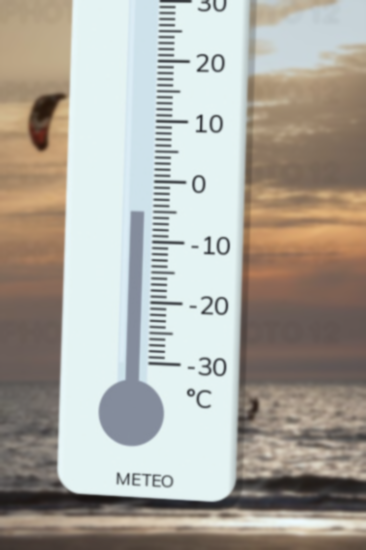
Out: -5 (°C)
